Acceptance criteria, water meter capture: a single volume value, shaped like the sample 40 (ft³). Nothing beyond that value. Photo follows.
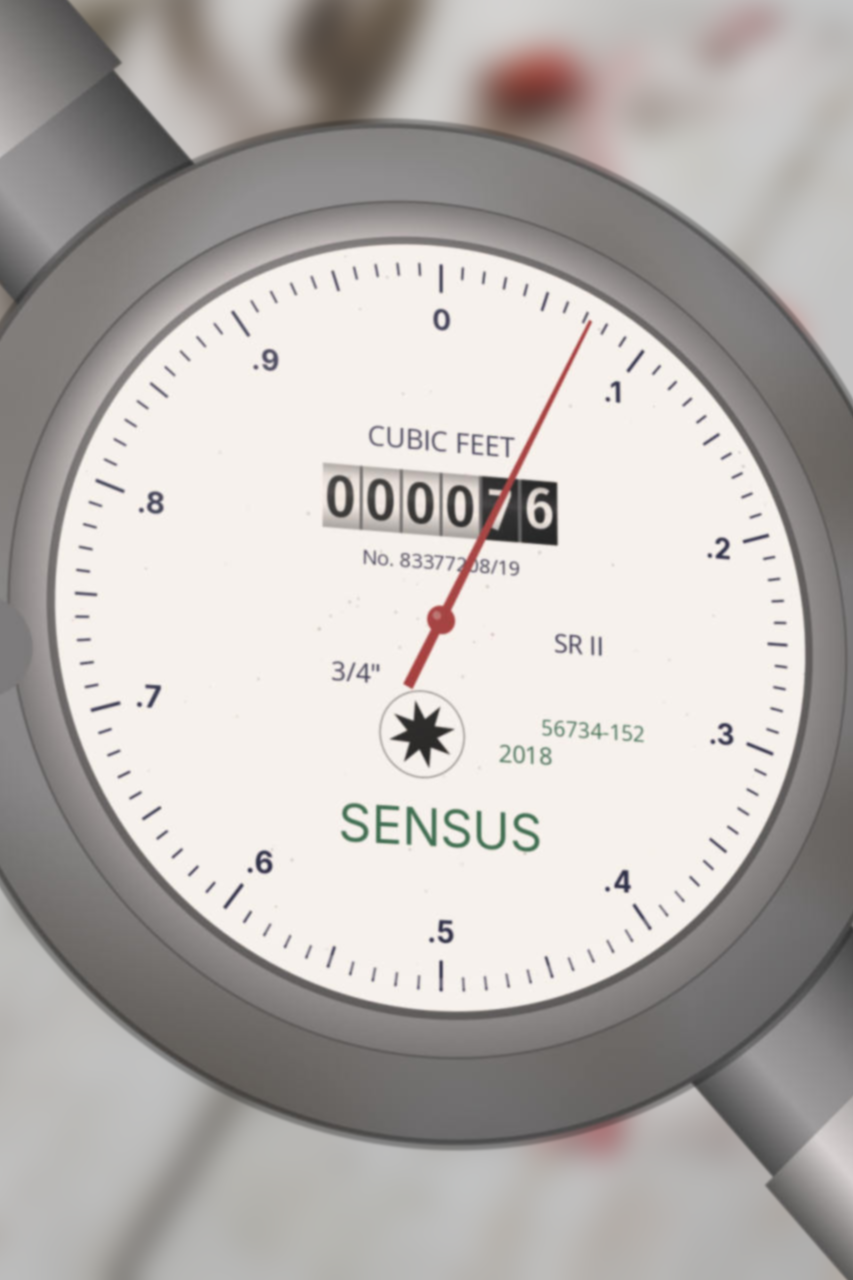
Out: 76.07 (ft³)
